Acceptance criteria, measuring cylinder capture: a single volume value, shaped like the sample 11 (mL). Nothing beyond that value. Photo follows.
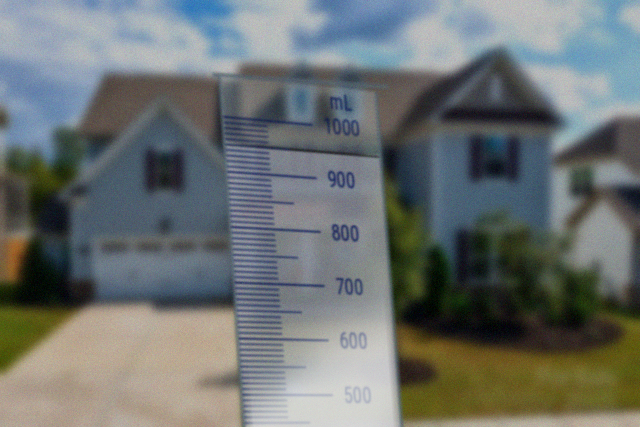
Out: 950 (mL)
